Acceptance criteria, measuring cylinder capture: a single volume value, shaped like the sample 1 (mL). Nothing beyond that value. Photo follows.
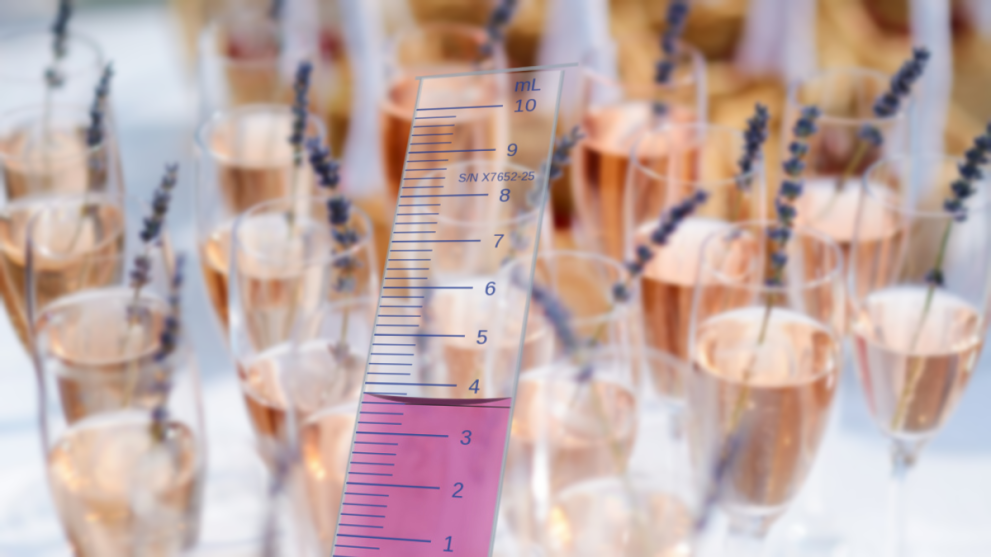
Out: 3.6 (mL)
